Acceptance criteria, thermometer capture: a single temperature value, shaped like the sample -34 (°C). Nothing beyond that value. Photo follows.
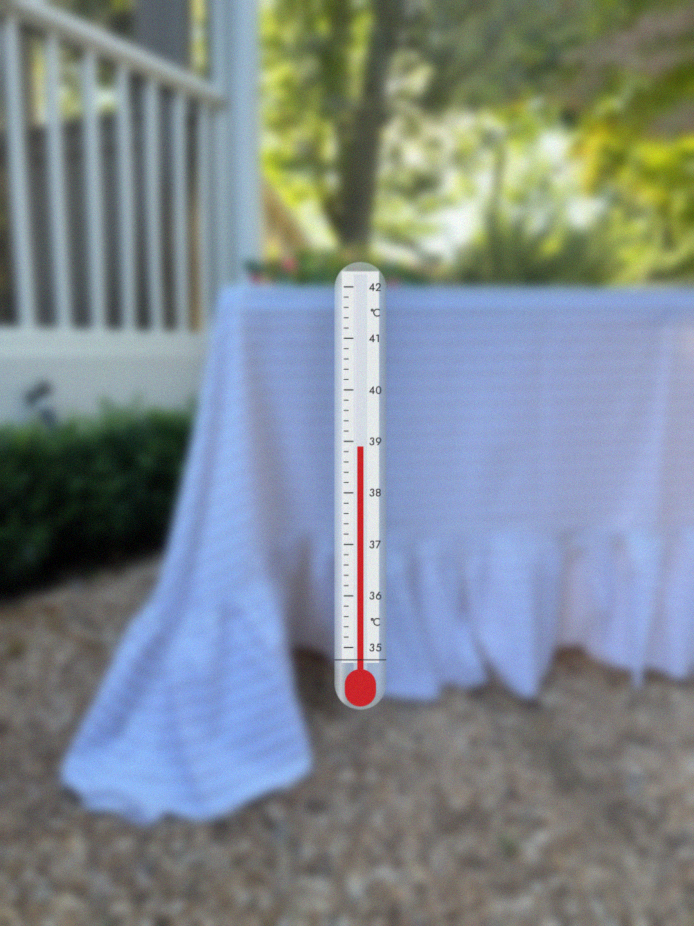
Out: 38.9 (°C)
